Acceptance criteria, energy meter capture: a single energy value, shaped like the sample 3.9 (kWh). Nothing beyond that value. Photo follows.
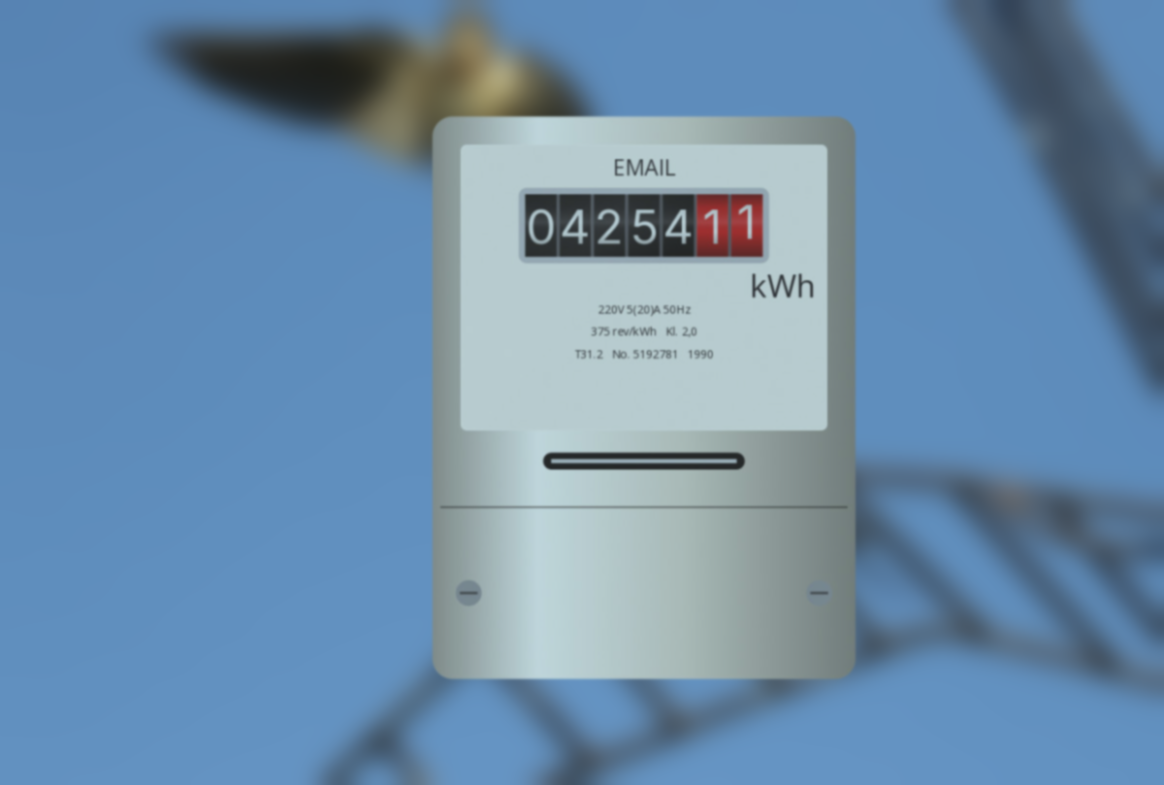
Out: 4254.11 (kWh)
